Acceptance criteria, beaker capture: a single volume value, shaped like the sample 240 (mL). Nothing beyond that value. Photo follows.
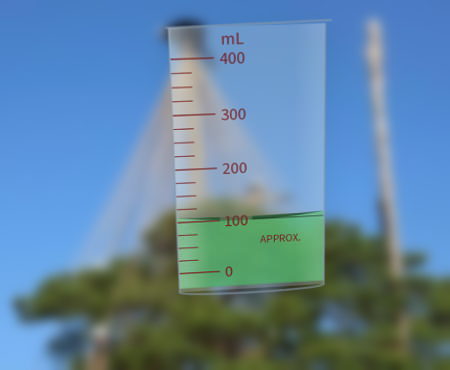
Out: 100 (mL)
